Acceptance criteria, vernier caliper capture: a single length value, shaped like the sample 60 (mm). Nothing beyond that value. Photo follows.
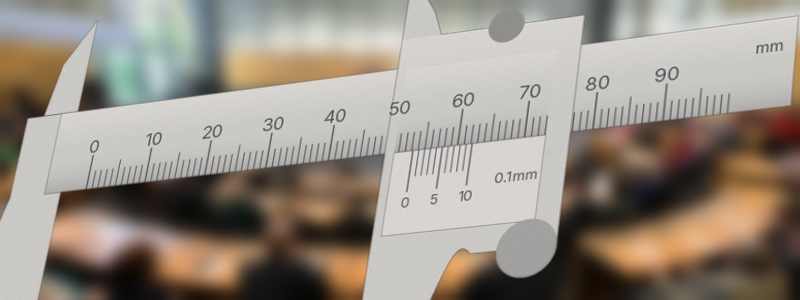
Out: 53.2 (mm)
